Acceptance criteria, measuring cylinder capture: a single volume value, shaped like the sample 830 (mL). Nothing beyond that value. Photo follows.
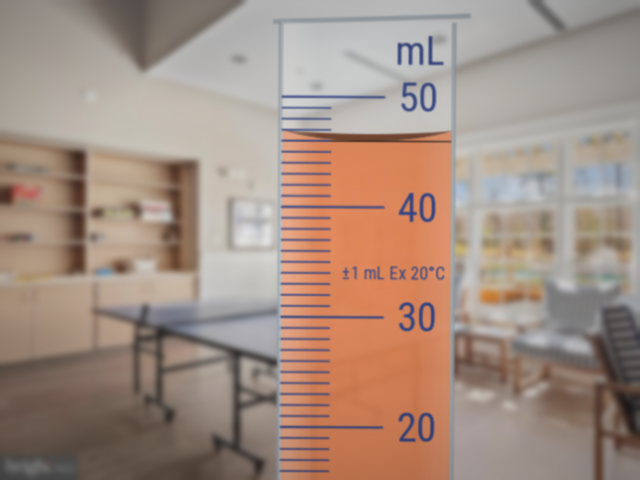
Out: 46 (mL)
